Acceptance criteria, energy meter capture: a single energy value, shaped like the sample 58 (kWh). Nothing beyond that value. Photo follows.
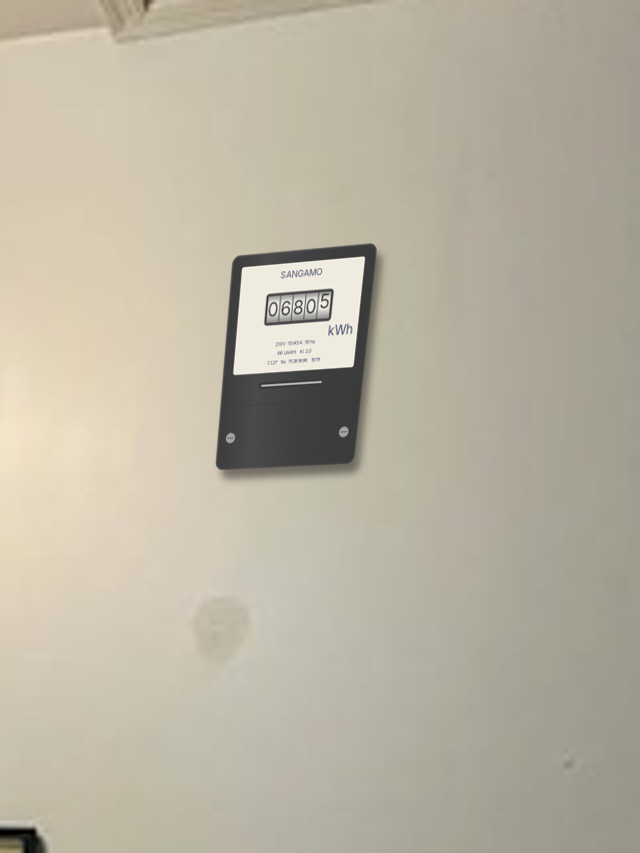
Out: 6805 (kWh)
